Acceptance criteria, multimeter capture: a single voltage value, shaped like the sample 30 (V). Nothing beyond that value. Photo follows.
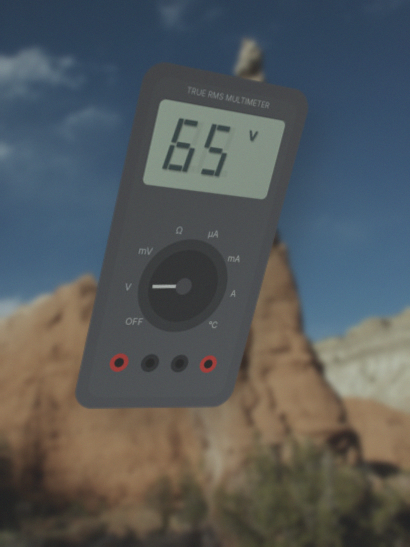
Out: 65 (V)
